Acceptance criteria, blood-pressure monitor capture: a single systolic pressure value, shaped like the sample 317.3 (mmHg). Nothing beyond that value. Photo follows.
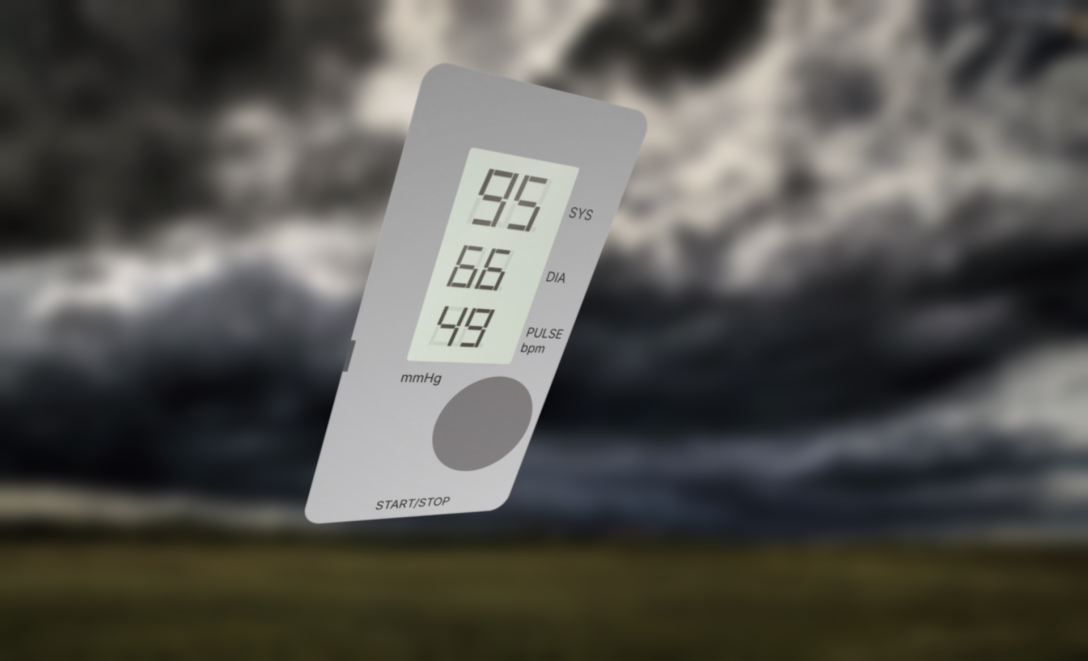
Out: 95 (mmHg)
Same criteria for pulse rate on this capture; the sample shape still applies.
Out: 49 (bpm)
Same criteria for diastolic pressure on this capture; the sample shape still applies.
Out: 66 (mmHg)
